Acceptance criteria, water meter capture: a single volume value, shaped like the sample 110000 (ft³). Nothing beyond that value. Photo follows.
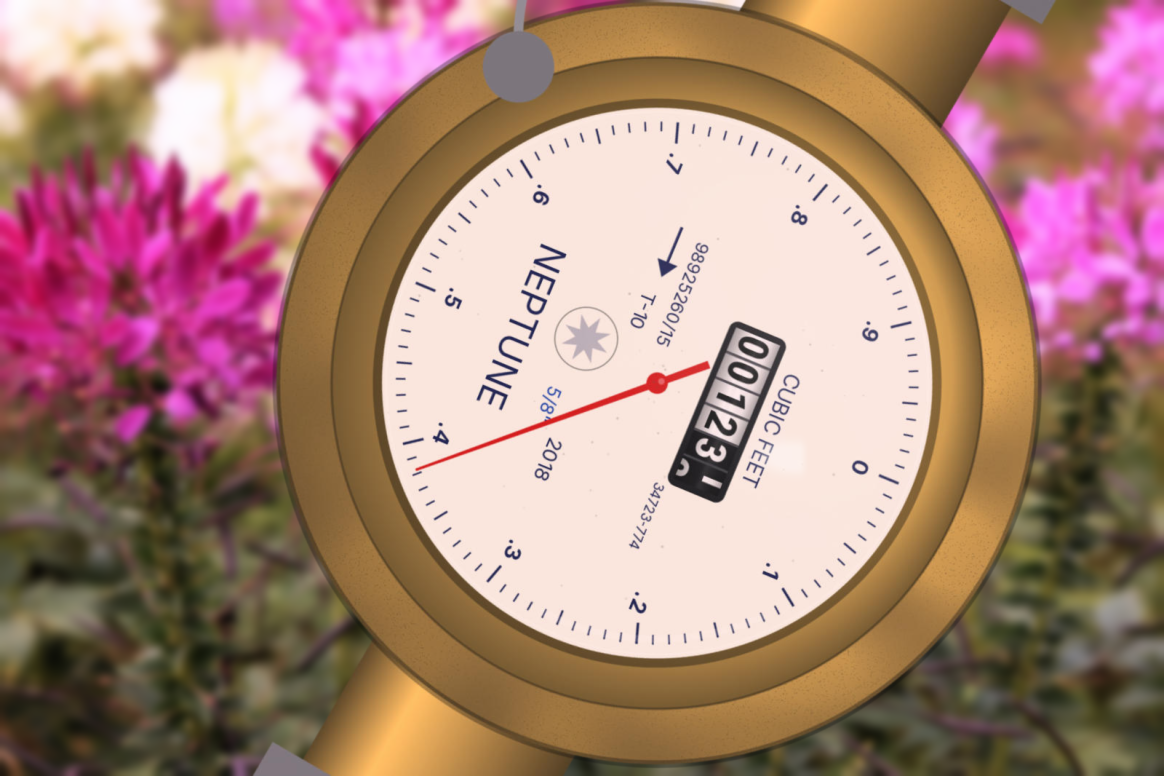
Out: 1231.38 (ft³)
